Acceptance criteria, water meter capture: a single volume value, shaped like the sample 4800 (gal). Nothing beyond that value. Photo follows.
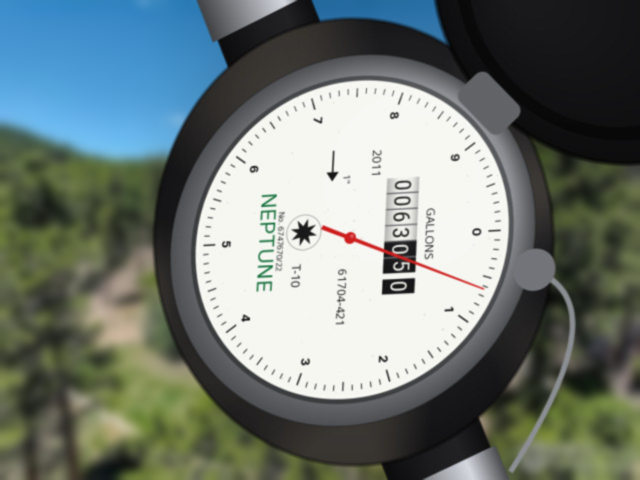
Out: 63050.6 (gal)
